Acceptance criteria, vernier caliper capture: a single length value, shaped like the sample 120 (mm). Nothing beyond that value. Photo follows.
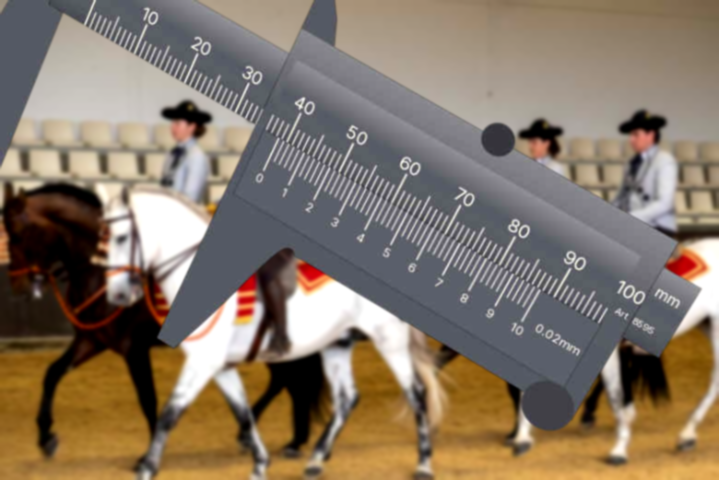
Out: 38.5 (mm)
